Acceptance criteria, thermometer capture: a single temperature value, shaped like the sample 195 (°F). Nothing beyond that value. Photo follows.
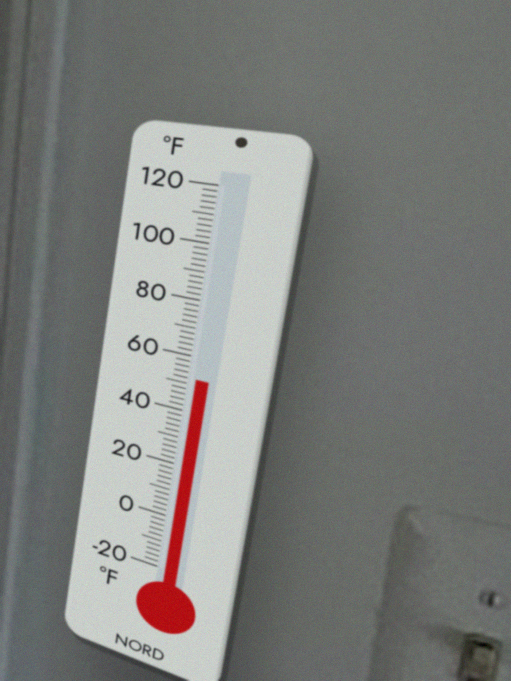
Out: 52 (°F)
